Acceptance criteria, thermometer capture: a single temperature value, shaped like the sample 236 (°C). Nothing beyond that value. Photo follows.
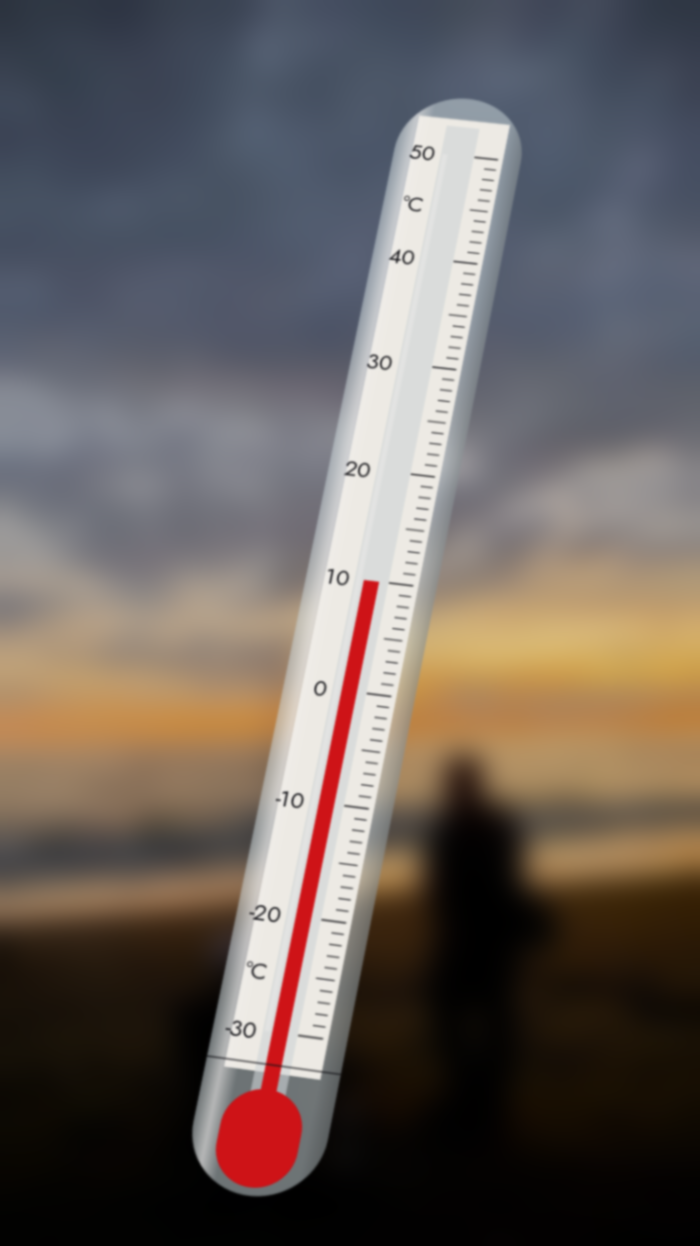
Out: 10 (°C)
